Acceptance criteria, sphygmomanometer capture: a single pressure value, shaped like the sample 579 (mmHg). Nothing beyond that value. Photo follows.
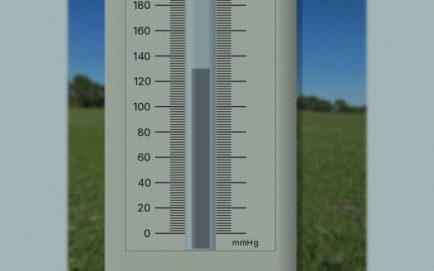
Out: 130 (mmHg)
